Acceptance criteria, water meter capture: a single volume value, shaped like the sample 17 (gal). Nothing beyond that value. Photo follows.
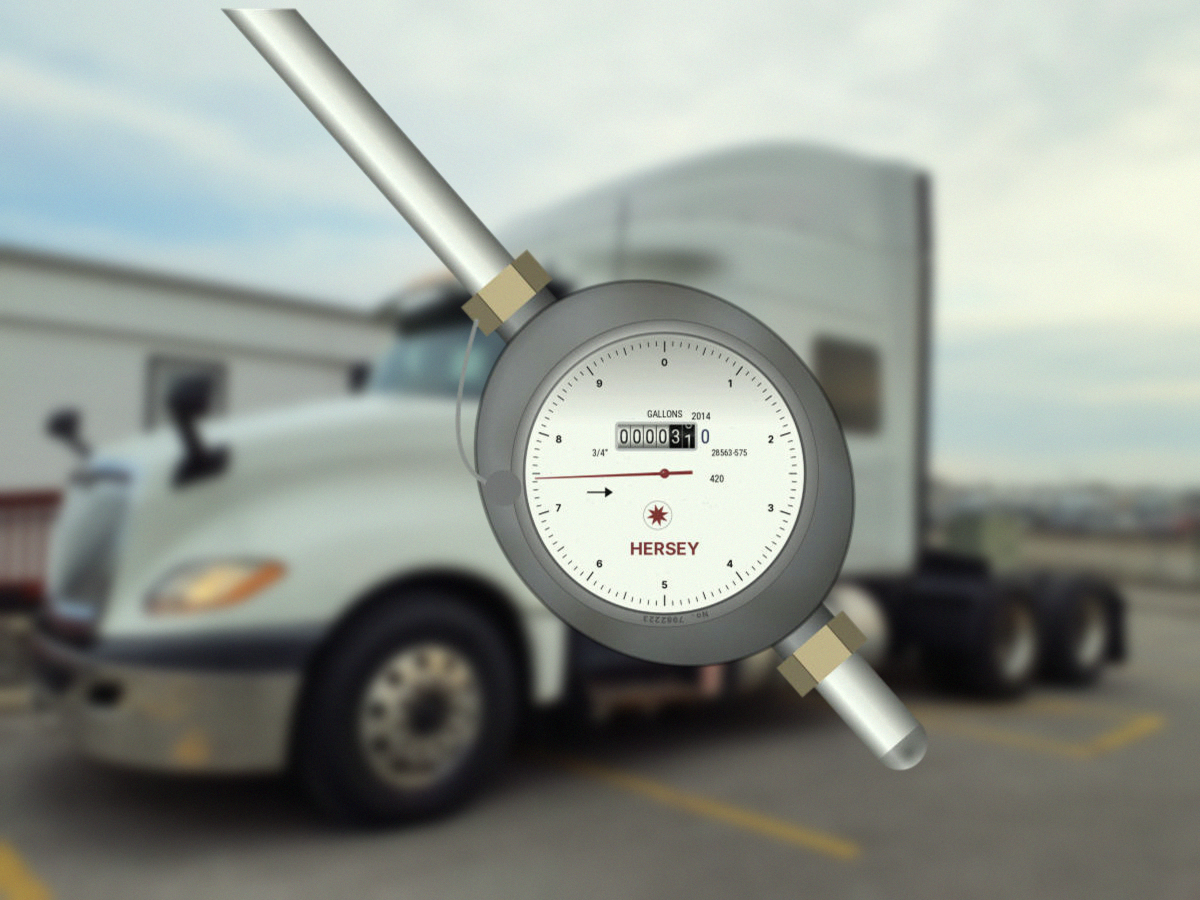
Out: 307.4 (gal)
